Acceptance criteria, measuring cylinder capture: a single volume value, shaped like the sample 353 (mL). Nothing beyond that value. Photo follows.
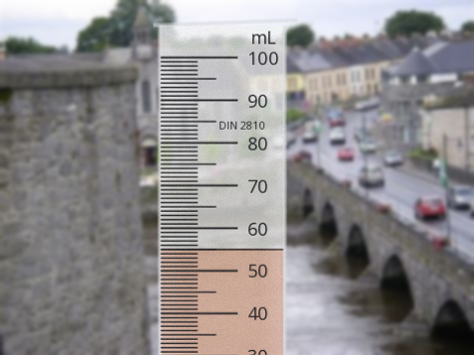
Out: 55 (mL)
